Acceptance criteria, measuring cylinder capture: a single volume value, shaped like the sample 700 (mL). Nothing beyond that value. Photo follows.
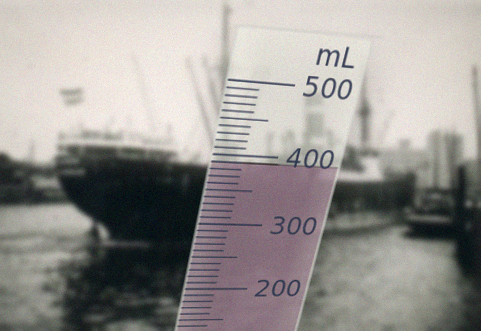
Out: 390 (mL)
